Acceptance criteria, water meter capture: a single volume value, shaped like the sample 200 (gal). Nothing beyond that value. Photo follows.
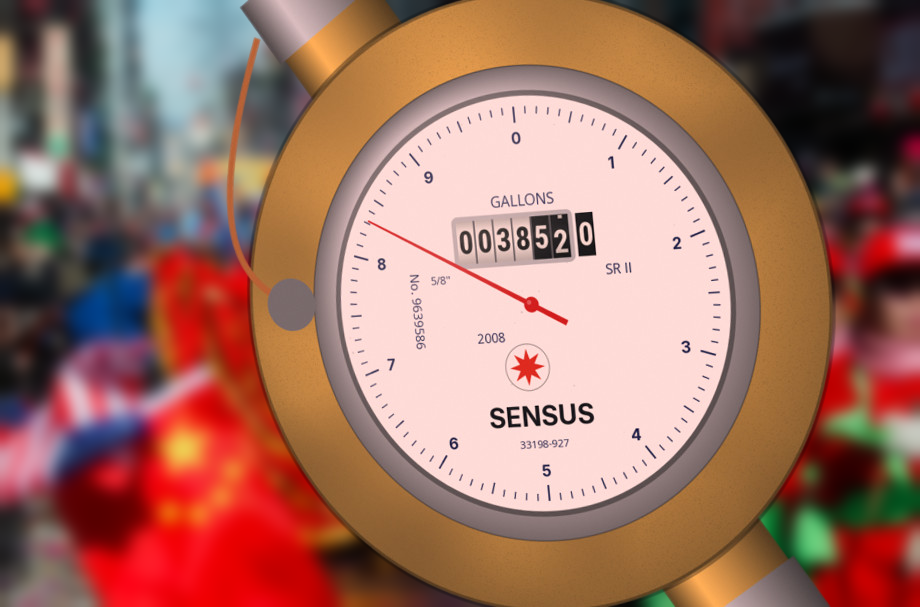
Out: 38518.3 (gal)
